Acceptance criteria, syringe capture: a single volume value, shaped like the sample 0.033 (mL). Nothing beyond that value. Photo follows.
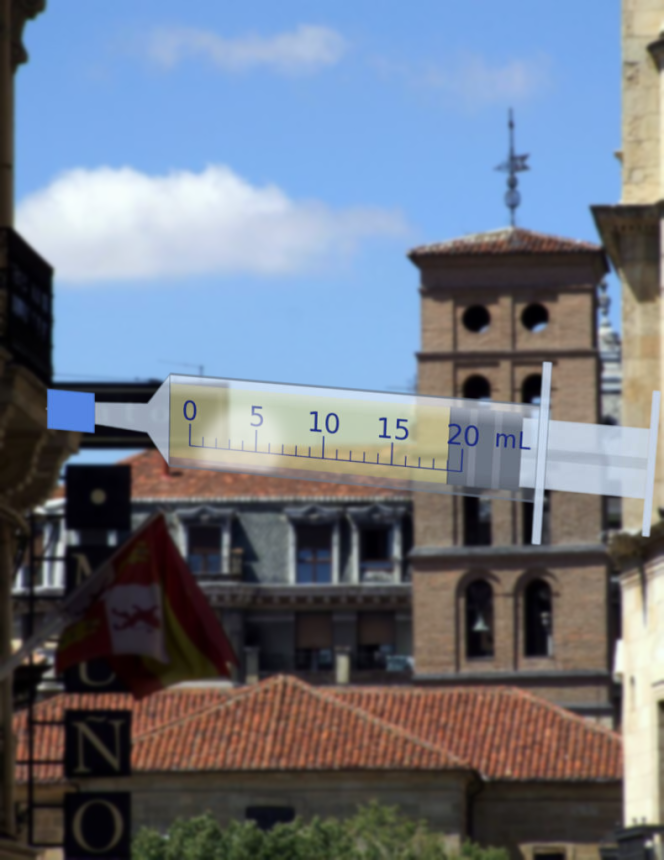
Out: 19 (mL)
